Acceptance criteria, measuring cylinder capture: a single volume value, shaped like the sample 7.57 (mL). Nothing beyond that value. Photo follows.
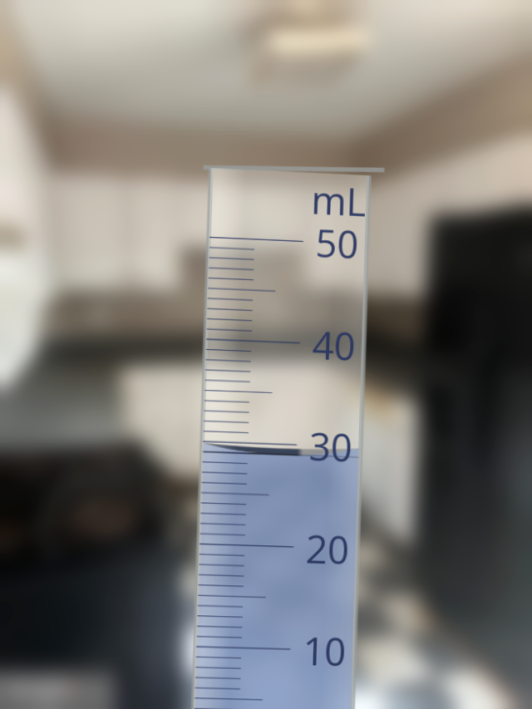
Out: 29 (mL)
